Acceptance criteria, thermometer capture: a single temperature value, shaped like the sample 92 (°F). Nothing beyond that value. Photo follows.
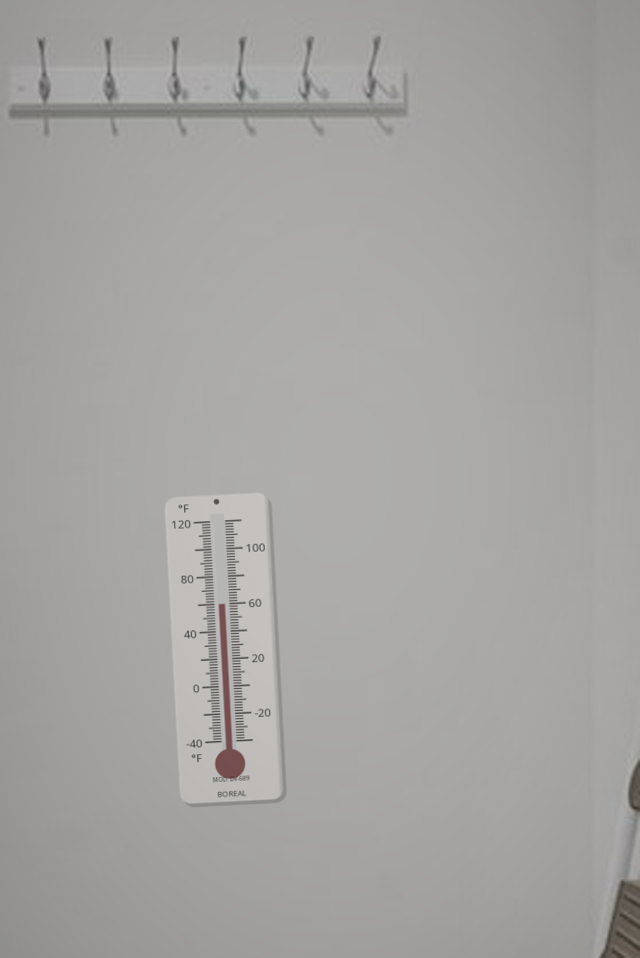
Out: 60 (°F)
